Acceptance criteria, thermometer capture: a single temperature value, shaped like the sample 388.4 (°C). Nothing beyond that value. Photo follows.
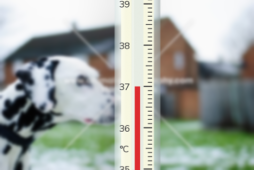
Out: 37 (°C)
